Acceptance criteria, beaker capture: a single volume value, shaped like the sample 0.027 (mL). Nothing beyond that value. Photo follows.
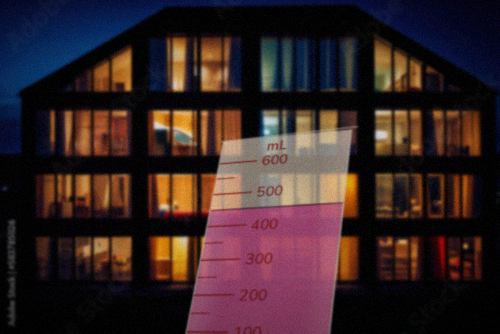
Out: 450 (mL)
